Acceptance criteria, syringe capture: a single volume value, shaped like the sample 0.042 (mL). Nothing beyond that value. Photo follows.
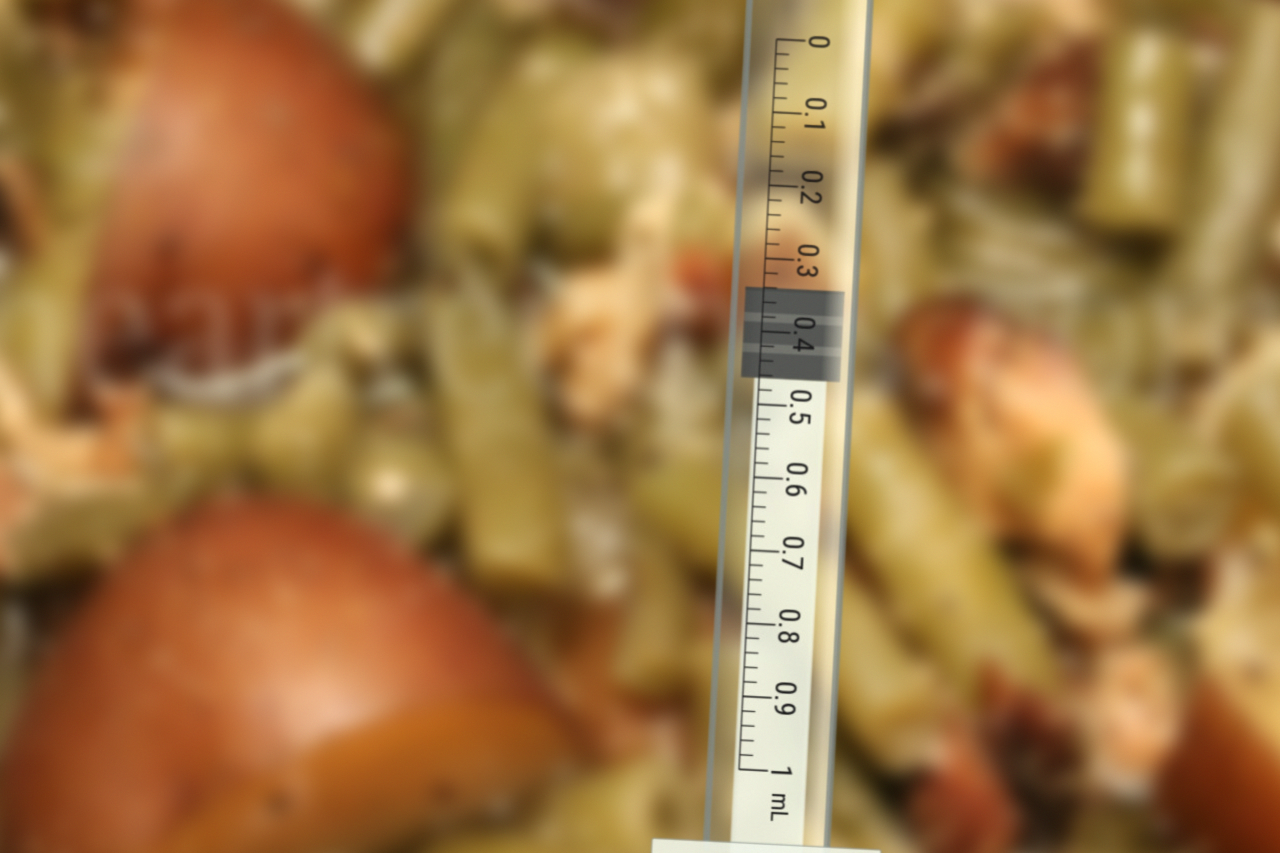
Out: 0.34 (mL)
